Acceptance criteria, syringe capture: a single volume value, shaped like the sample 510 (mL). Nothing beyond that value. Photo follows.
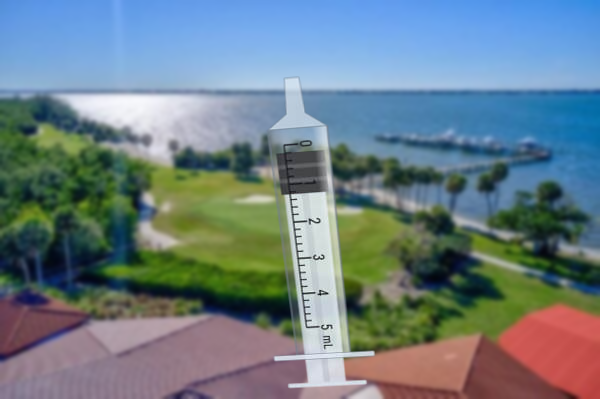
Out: 0.2 (mL)
